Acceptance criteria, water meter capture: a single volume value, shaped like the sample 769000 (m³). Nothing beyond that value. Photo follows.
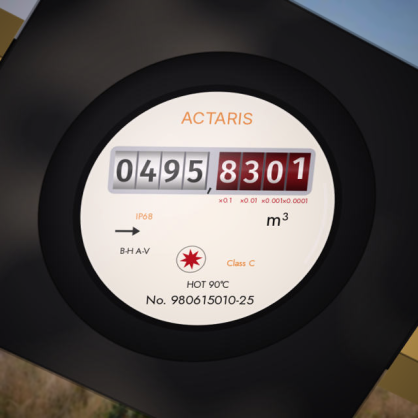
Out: 495.8301 (m³)
